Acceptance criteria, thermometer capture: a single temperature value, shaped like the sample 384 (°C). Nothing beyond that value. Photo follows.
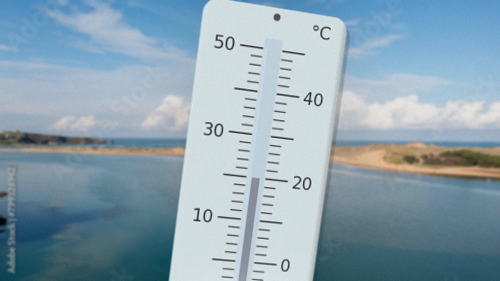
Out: 20 (°C)
